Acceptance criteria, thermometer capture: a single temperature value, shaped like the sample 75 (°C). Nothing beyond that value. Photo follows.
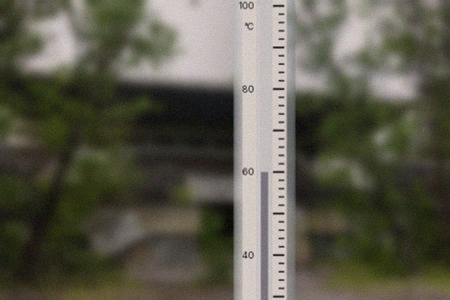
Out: 60 (°C)
